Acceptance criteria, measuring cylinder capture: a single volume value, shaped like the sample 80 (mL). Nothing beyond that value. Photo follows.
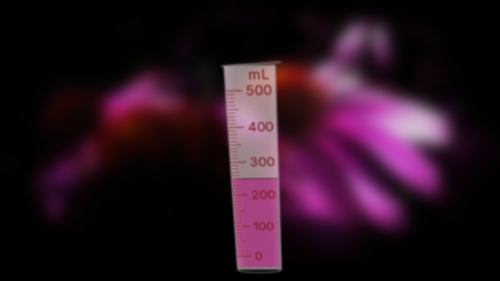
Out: 250 (mL)
